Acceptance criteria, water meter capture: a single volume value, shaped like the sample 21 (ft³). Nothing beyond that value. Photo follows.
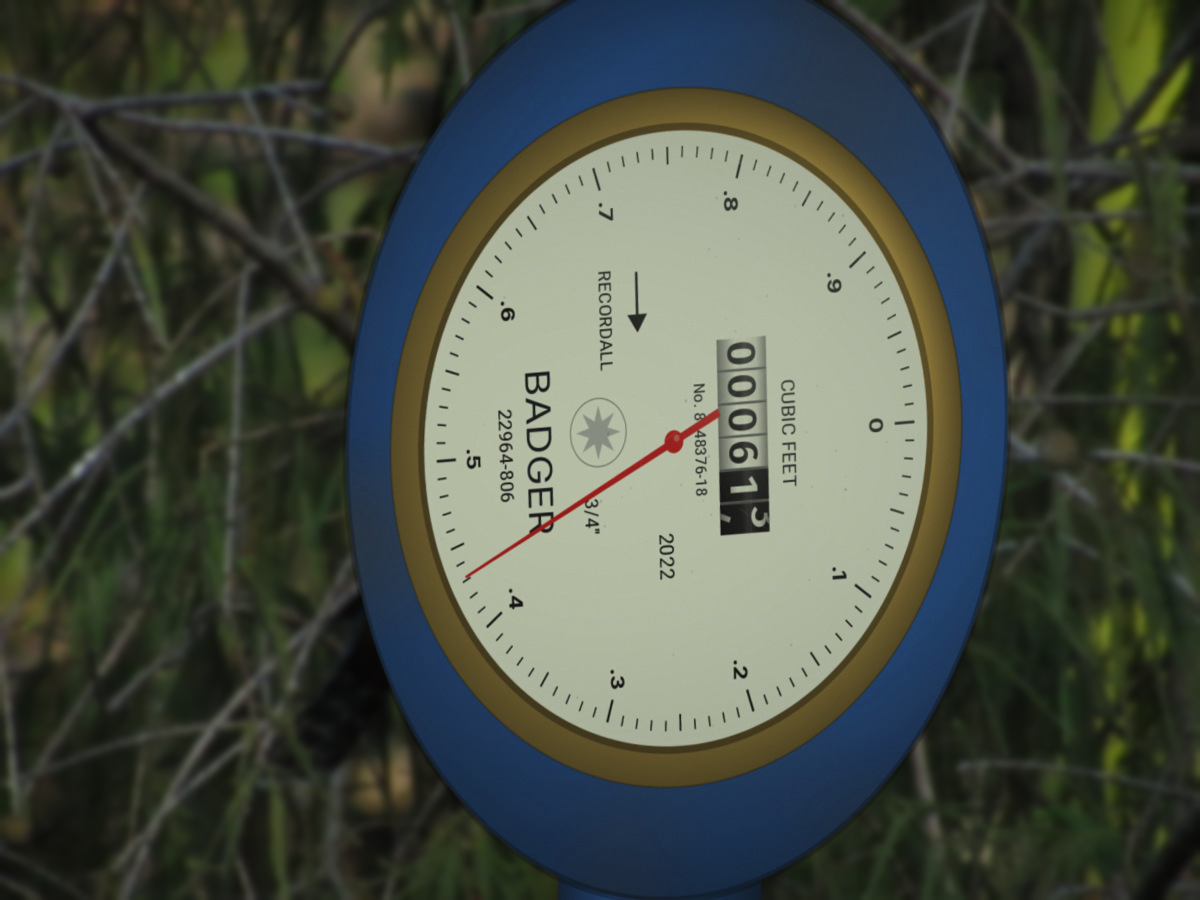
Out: 613.43 (ft³)
